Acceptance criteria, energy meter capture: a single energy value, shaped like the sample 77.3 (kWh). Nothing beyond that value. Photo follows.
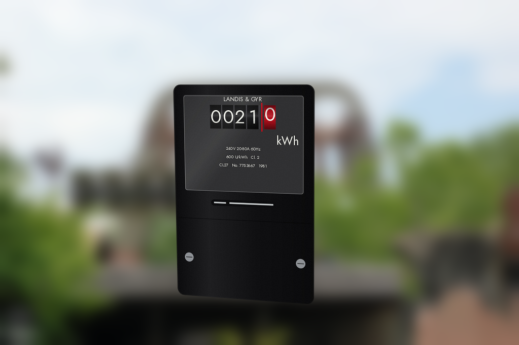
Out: 21.0 (kWh)
